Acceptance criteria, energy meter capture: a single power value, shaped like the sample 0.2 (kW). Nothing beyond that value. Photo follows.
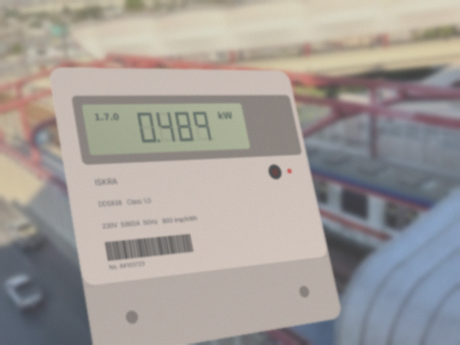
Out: 0.489 (kW)
